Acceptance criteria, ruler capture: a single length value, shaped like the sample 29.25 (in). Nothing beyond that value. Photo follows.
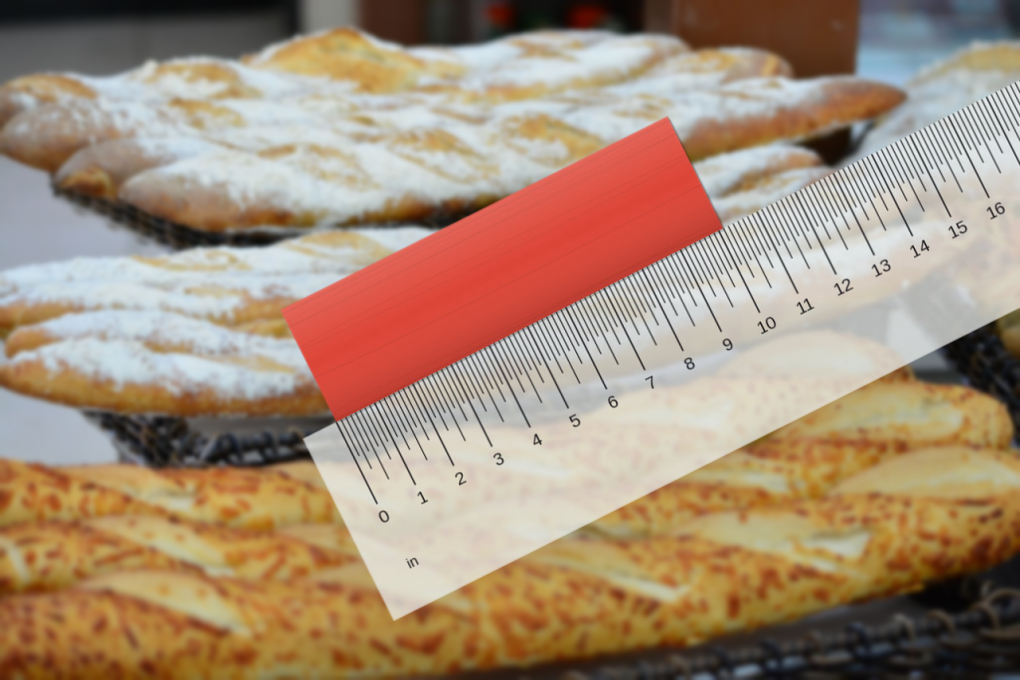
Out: 10.125 (in)
